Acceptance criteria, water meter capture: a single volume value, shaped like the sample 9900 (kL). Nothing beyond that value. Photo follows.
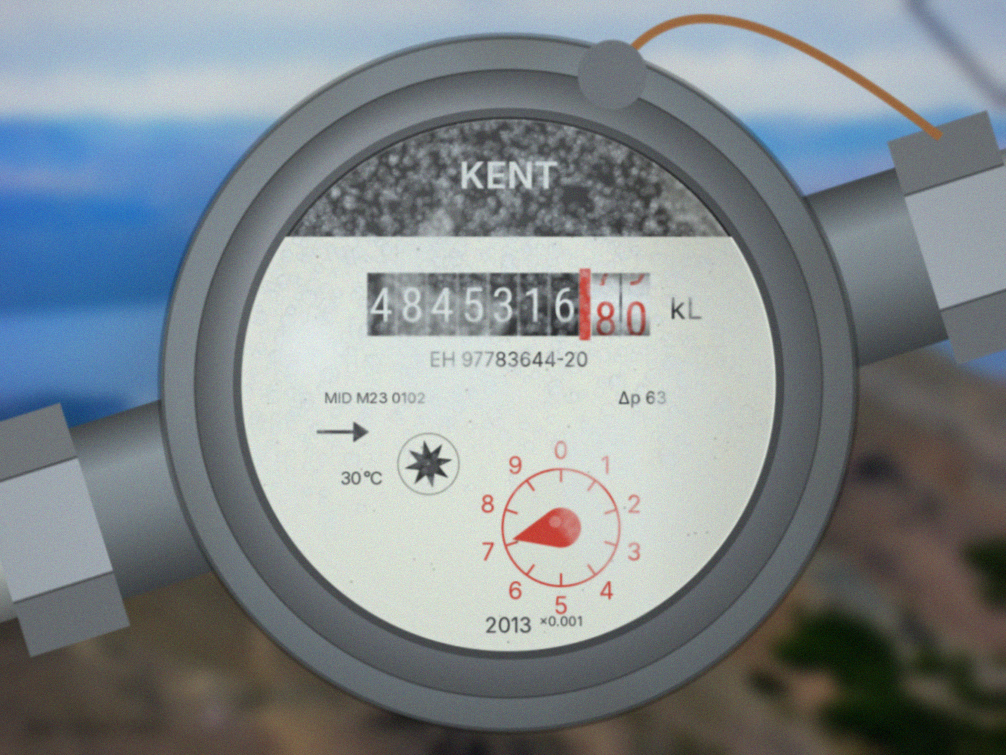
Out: 4845316.797 (kL)
